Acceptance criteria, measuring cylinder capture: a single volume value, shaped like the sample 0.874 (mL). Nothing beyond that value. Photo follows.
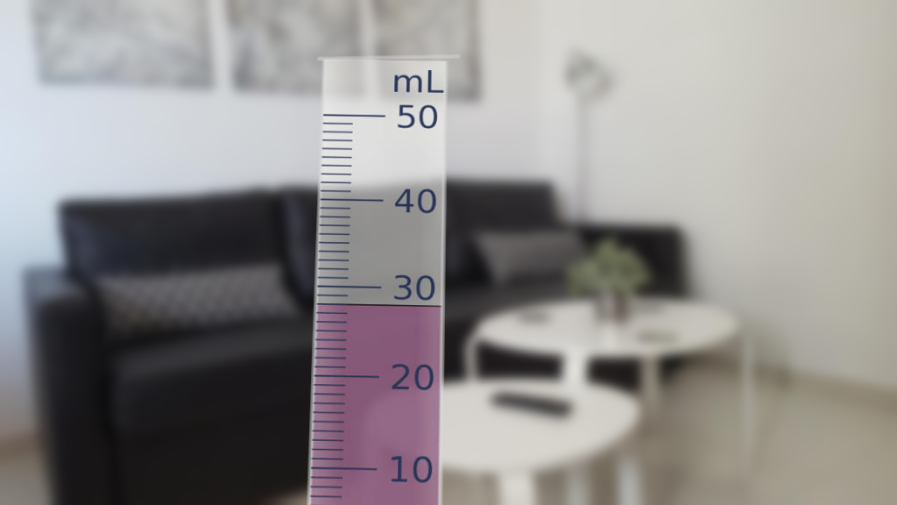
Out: 28 (mL)
